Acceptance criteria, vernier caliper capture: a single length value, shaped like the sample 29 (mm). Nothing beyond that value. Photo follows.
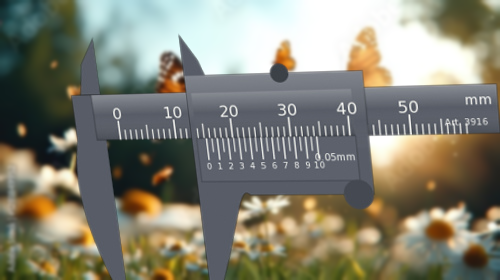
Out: 15.4 (mm)
